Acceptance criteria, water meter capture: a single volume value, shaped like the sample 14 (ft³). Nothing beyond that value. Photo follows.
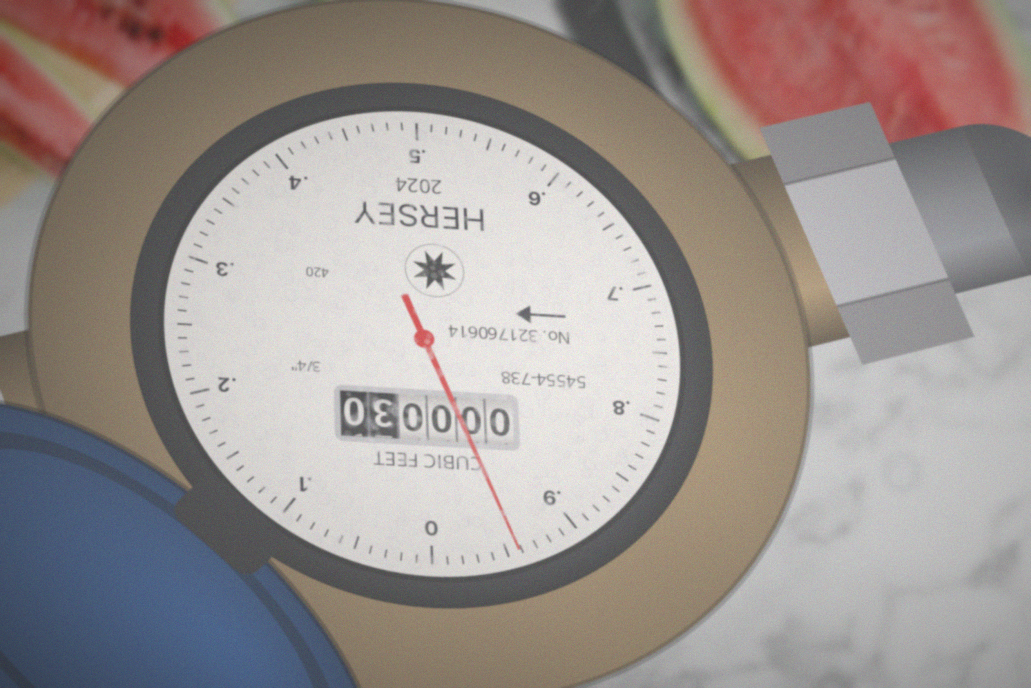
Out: 29.94 (ft³)
